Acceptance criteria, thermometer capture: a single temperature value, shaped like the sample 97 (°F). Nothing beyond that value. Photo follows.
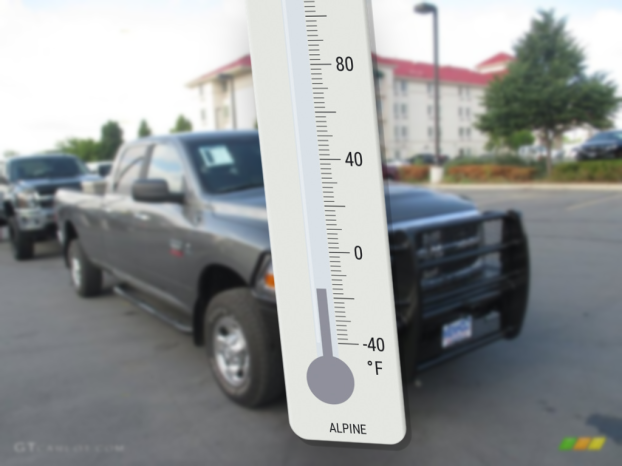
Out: -16 (°F)
